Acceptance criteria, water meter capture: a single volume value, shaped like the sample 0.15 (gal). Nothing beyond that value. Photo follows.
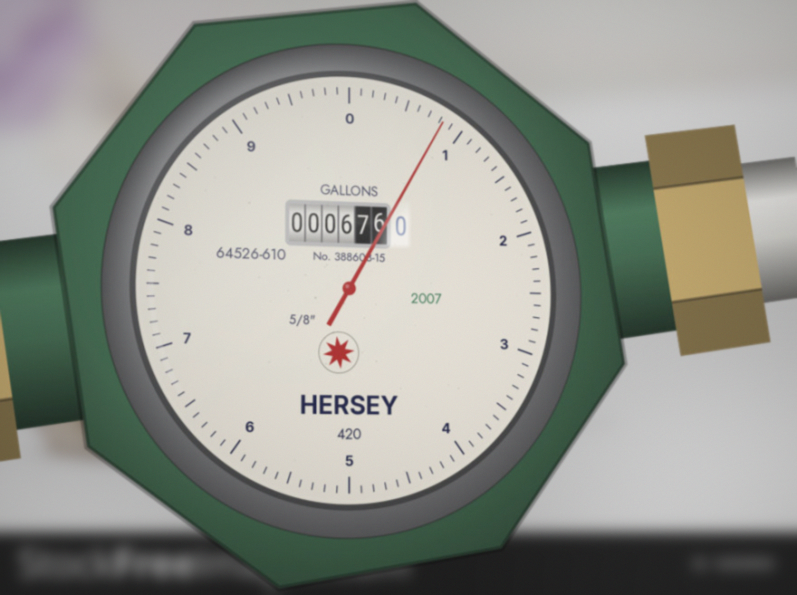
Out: 6760.8 (gal)
